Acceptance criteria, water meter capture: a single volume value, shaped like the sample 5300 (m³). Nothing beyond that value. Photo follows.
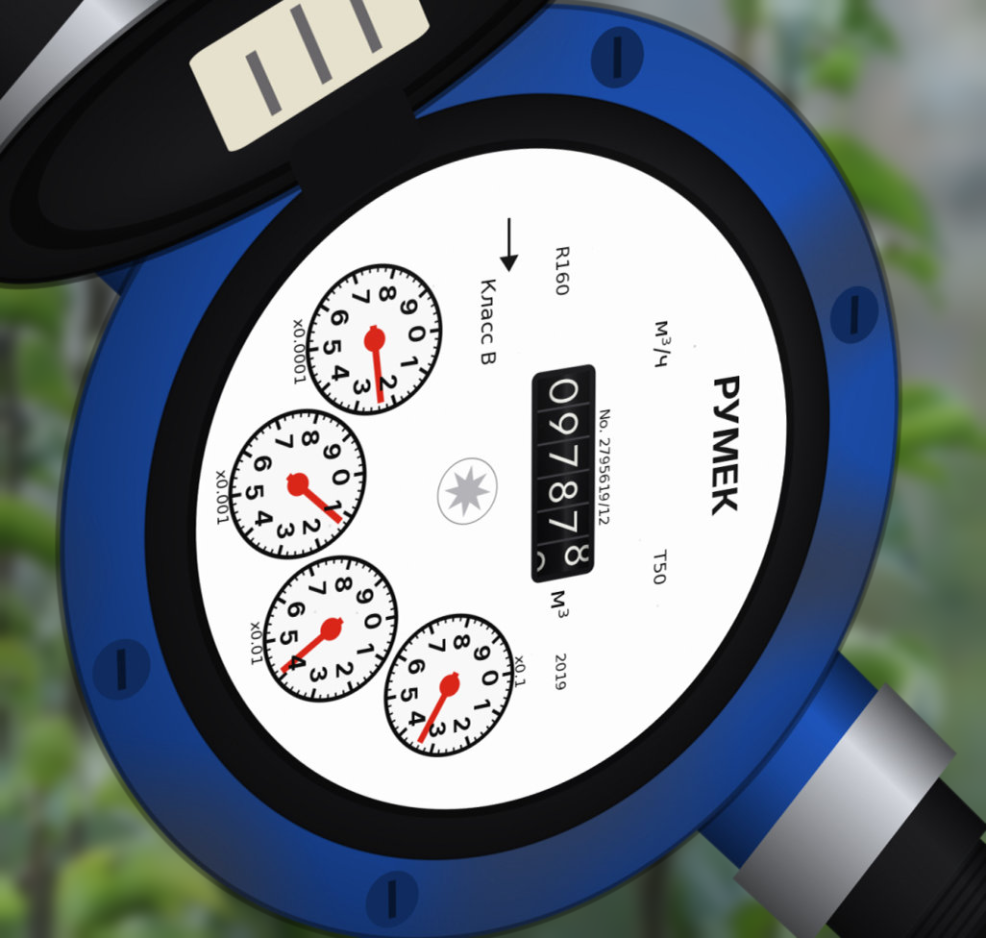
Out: 97878.3412 (m³)
